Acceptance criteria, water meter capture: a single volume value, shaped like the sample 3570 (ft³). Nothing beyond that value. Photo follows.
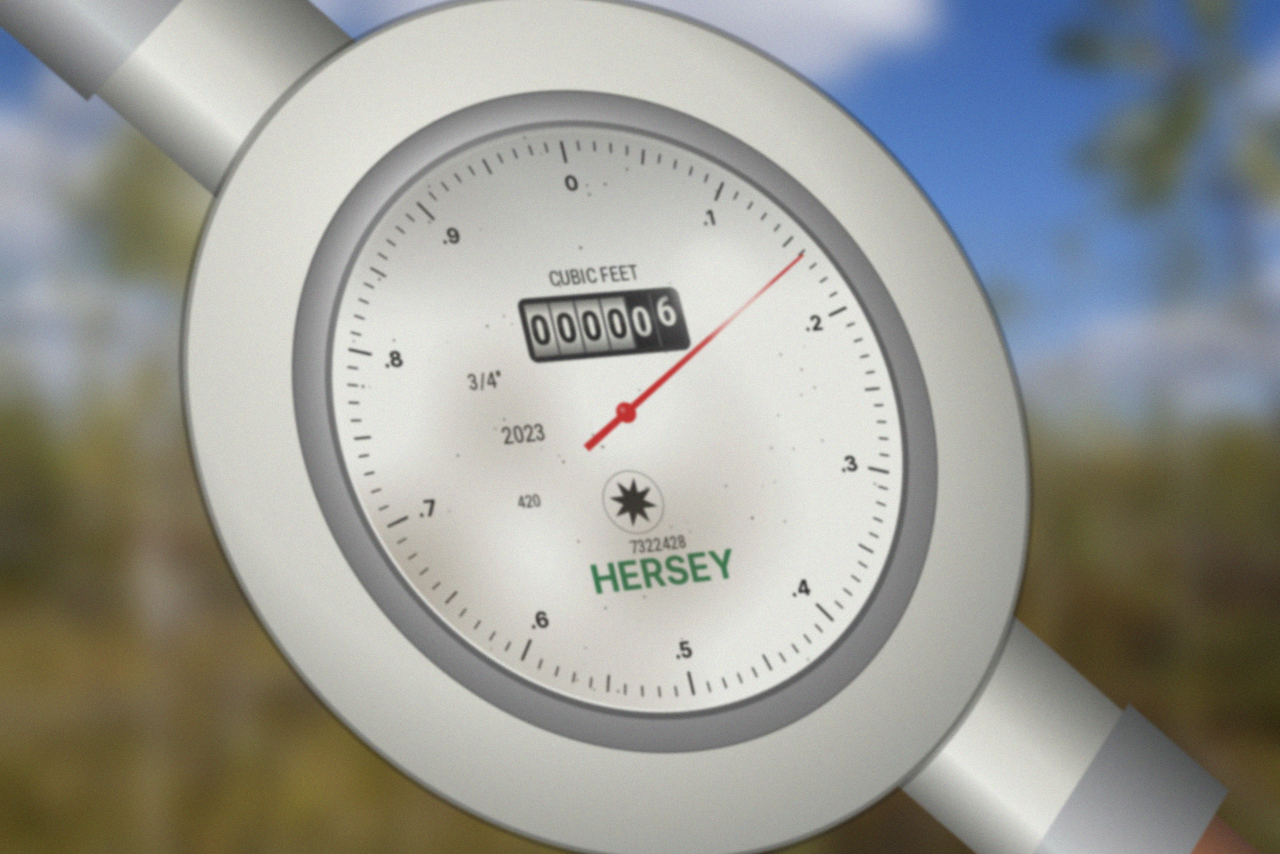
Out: 6.16 (ft³)
